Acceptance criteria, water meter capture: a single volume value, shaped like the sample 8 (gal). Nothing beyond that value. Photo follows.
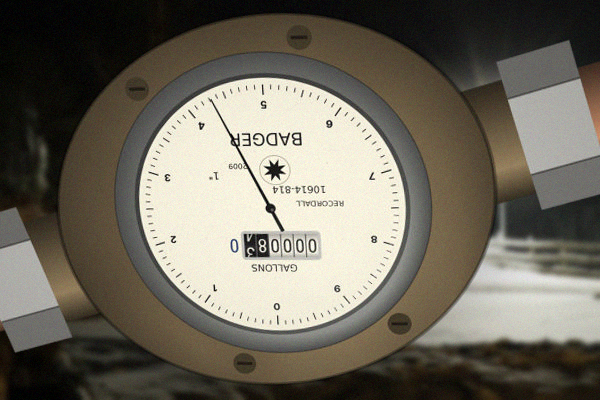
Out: 834.3 (gal)
